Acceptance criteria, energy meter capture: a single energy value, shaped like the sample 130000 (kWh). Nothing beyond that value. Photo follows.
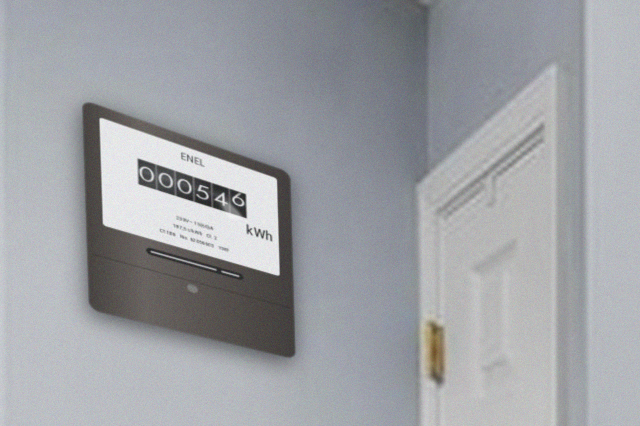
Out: 546 (kWh)
